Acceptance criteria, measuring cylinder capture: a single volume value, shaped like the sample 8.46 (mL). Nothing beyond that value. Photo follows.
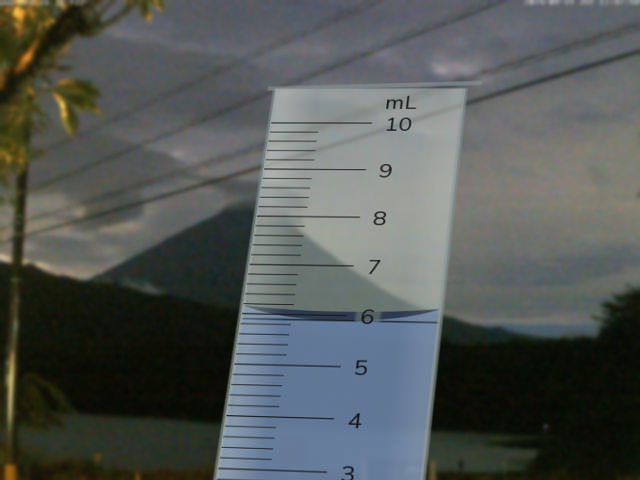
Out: 5.9 (mL)
